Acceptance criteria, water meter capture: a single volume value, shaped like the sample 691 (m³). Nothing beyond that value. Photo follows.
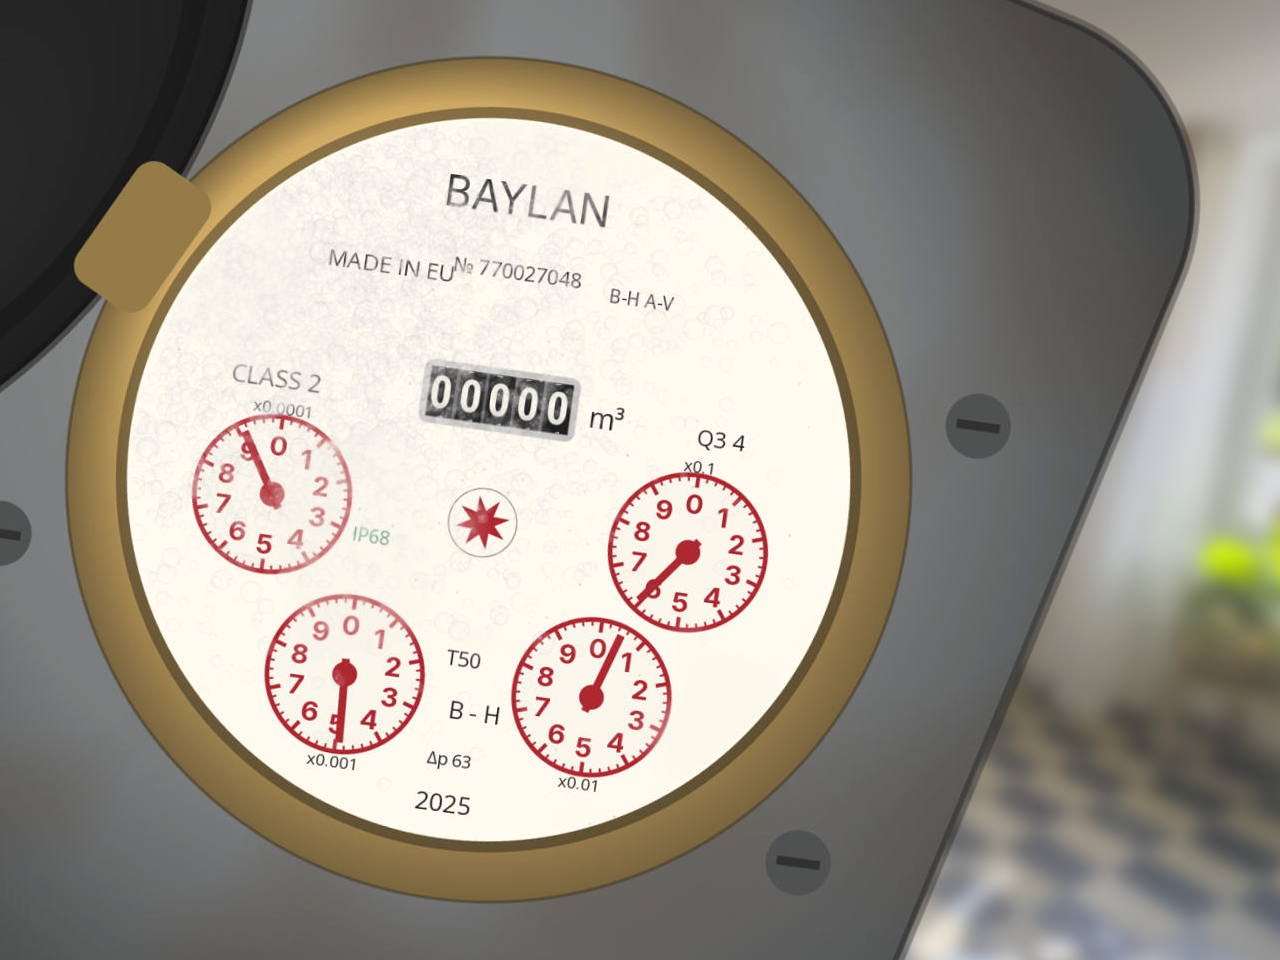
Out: 0.6049 (m³)
